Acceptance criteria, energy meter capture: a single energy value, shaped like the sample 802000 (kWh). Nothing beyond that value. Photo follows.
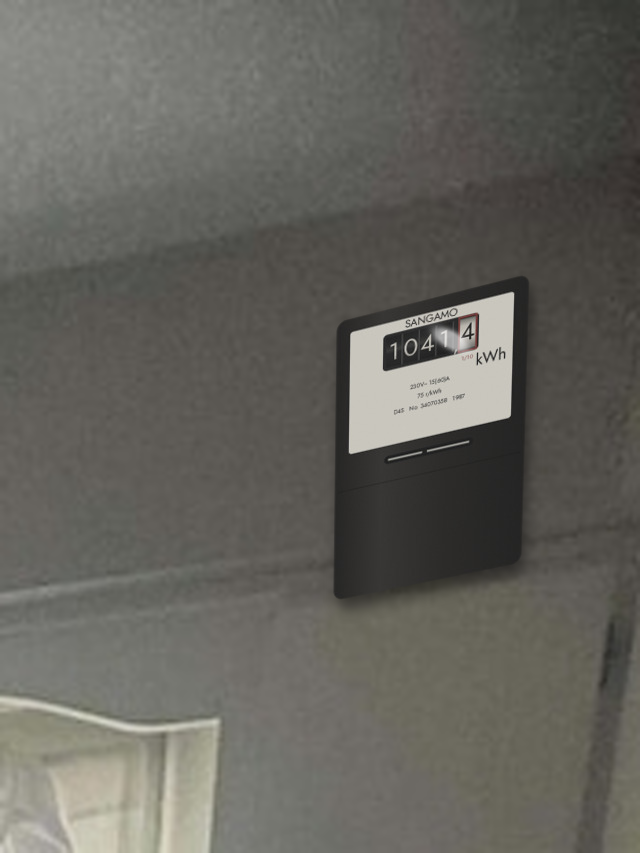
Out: 1041.4 (kWh)
